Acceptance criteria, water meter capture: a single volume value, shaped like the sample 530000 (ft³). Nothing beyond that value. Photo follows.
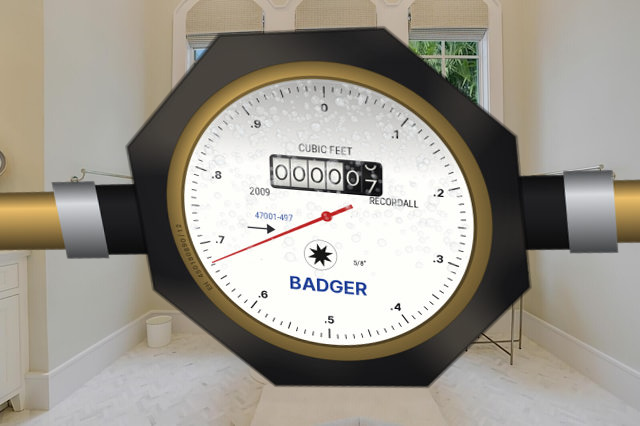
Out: 6.67 (ft³)
